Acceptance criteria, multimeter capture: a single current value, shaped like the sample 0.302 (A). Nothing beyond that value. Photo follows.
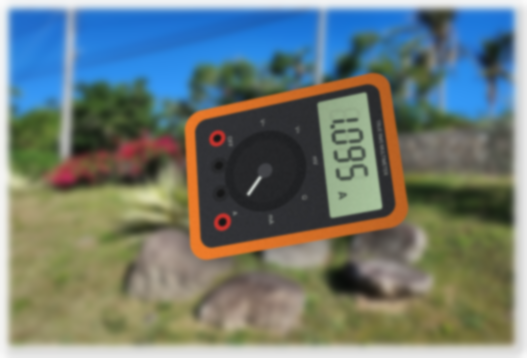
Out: 1.095 (A)
